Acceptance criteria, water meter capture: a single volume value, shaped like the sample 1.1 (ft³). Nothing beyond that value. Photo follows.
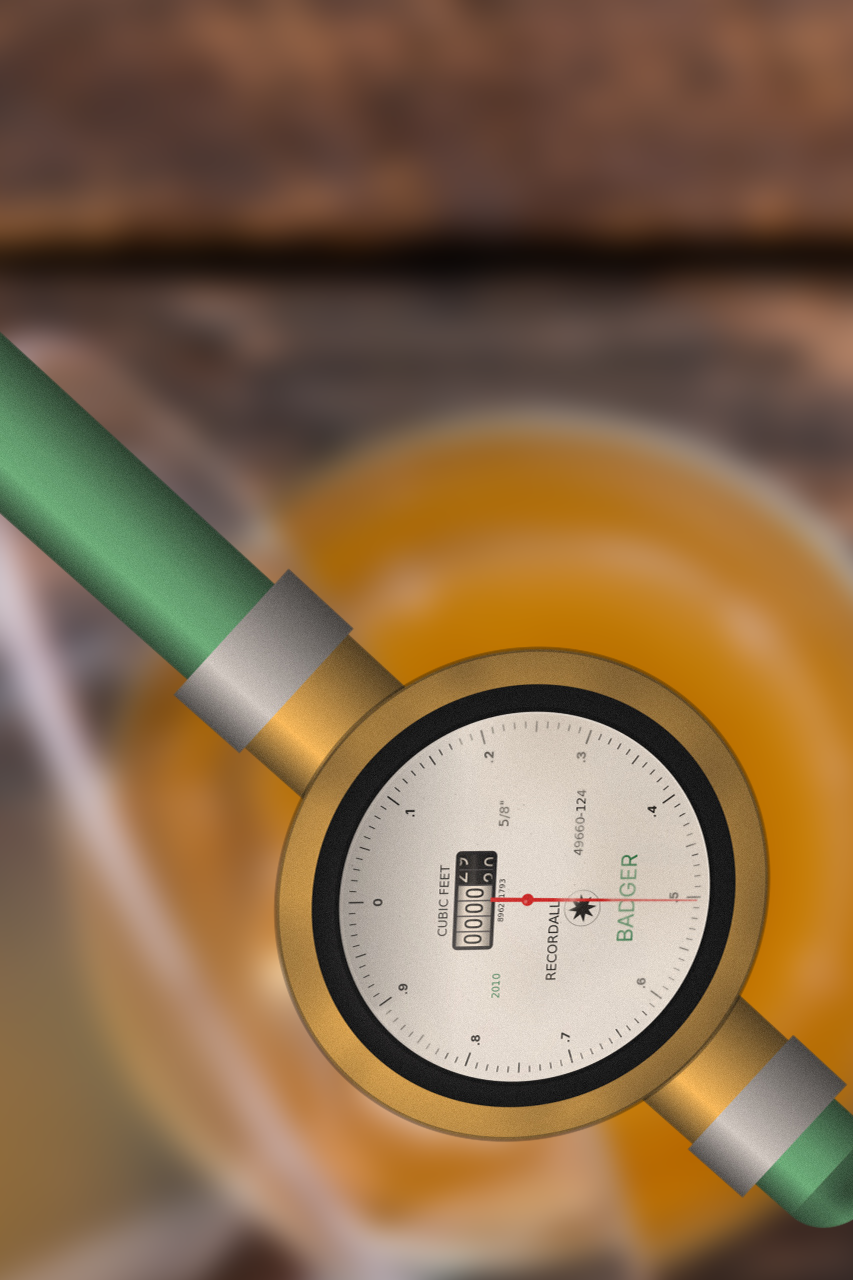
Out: 29.50 (ft³)
